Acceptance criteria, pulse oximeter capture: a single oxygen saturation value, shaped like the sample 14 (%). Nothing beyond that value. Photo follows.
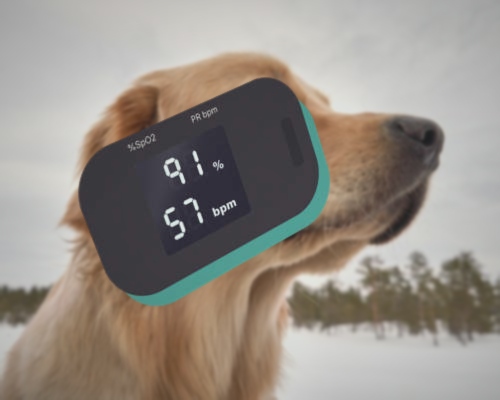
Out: 91 (%)
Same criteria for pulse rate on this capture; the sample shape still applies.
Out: 57 (bpm)
